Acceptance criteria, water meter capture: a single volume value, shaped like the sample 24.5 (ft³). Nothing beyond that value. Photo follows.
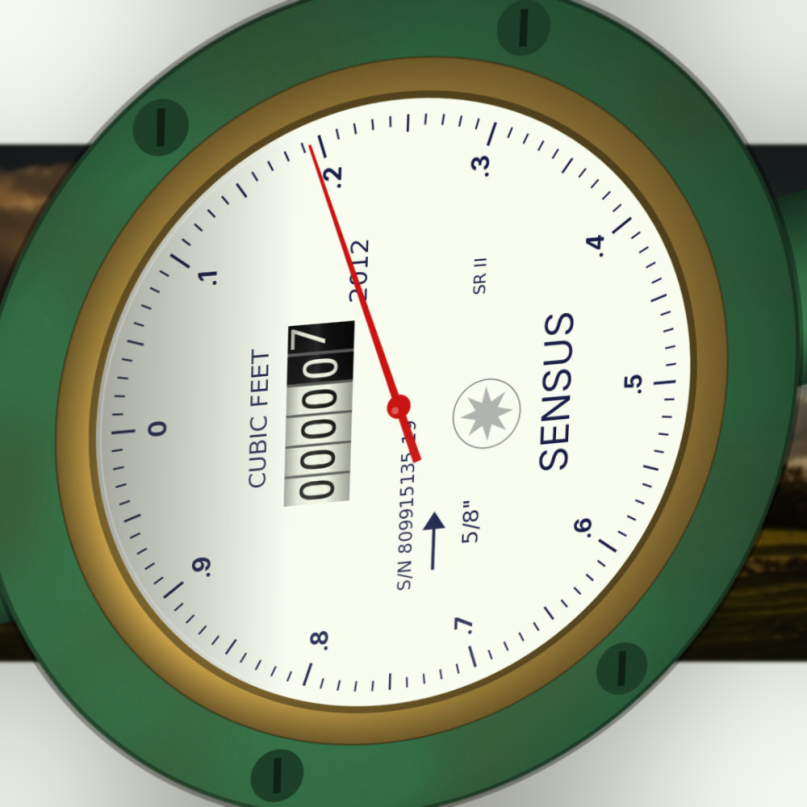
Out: 7.19 (ft³)
